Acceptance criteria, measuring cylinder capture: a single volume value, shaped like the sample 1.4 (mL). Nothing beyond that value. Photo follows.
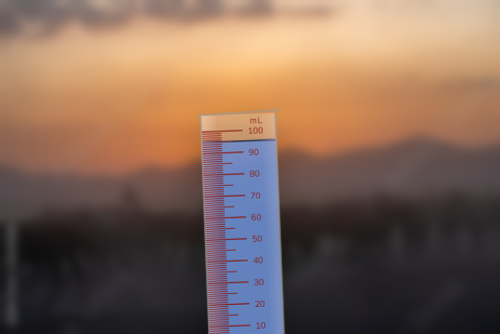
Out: 95 (mL)
